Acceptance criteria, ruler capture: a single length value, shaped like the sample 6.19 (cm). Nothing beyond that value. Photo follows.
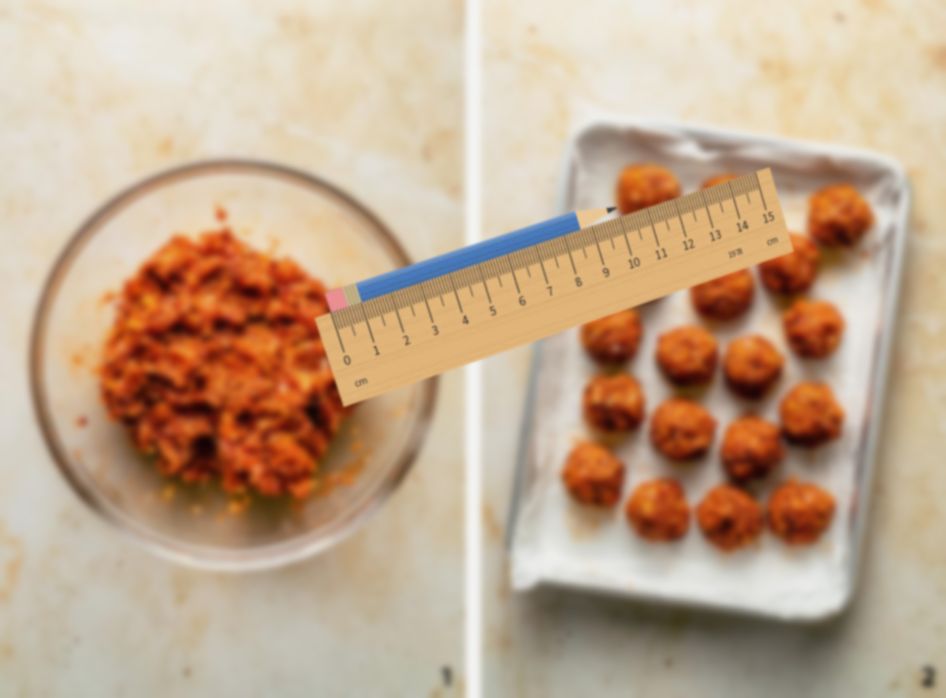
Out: 10 (cm)
